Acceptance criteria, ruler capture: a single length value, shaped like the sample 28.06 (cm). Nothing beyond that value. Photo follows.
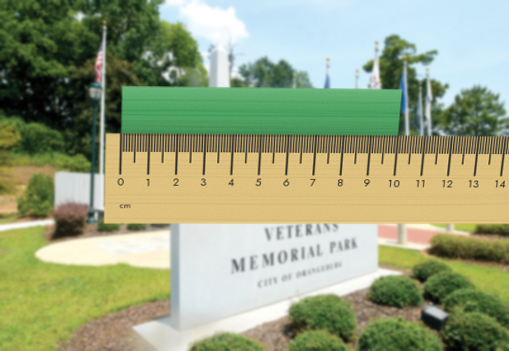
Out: 10 (cm)
